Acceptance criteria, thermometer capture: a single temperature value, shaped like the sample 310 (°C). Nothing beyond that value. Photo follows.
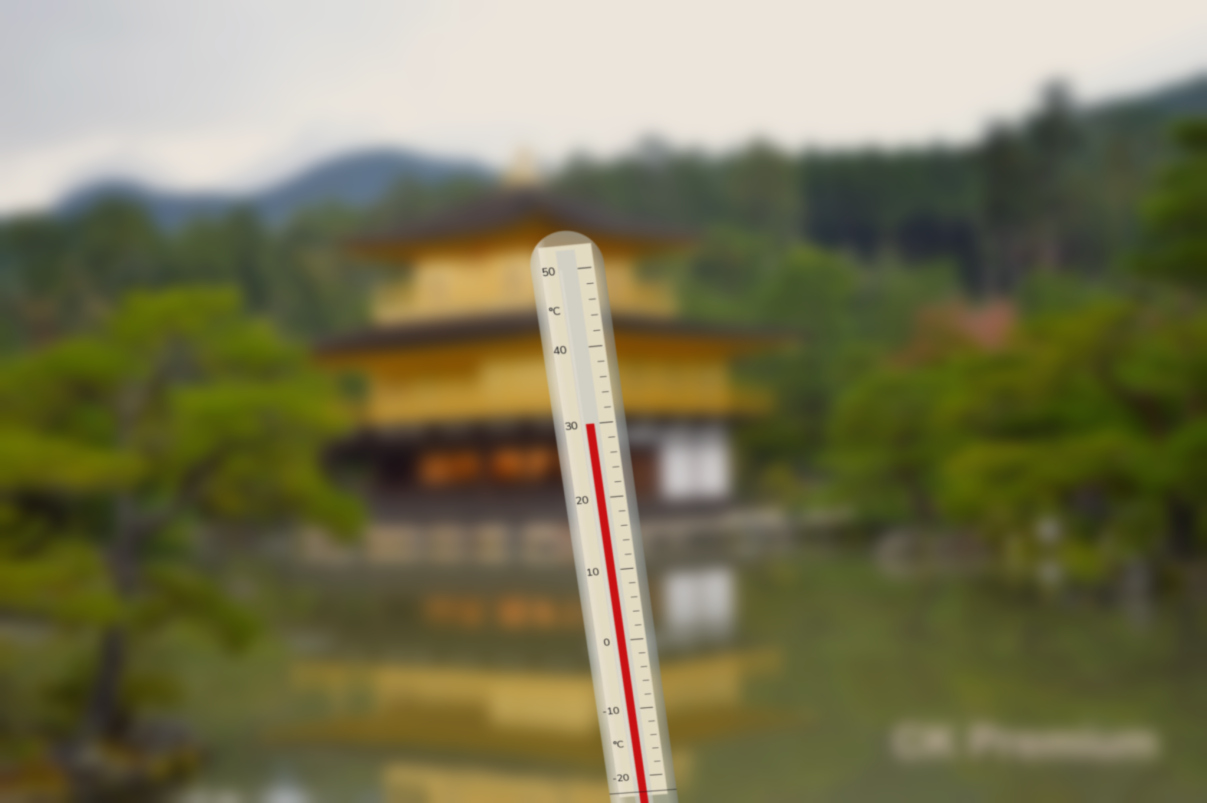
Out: 30 (°C)
